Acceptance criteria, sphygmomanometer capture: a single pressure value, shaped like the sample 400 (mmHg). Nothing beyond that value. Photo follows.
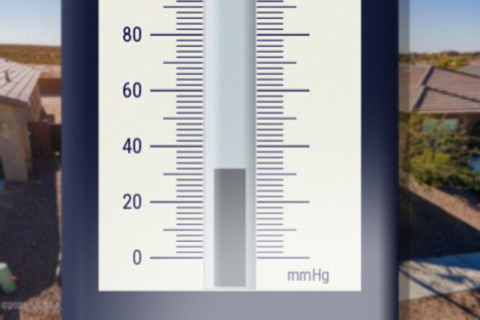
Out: 32 (mmHg)
